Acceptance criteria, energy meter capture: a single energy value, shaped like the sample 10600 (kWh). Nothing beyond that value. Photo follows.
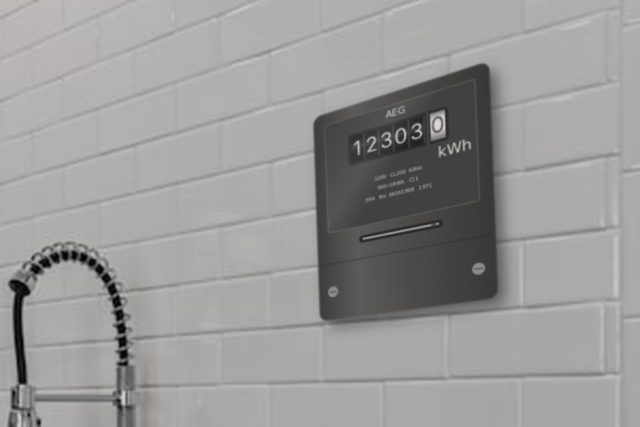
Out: 12303.0 (kWh)
